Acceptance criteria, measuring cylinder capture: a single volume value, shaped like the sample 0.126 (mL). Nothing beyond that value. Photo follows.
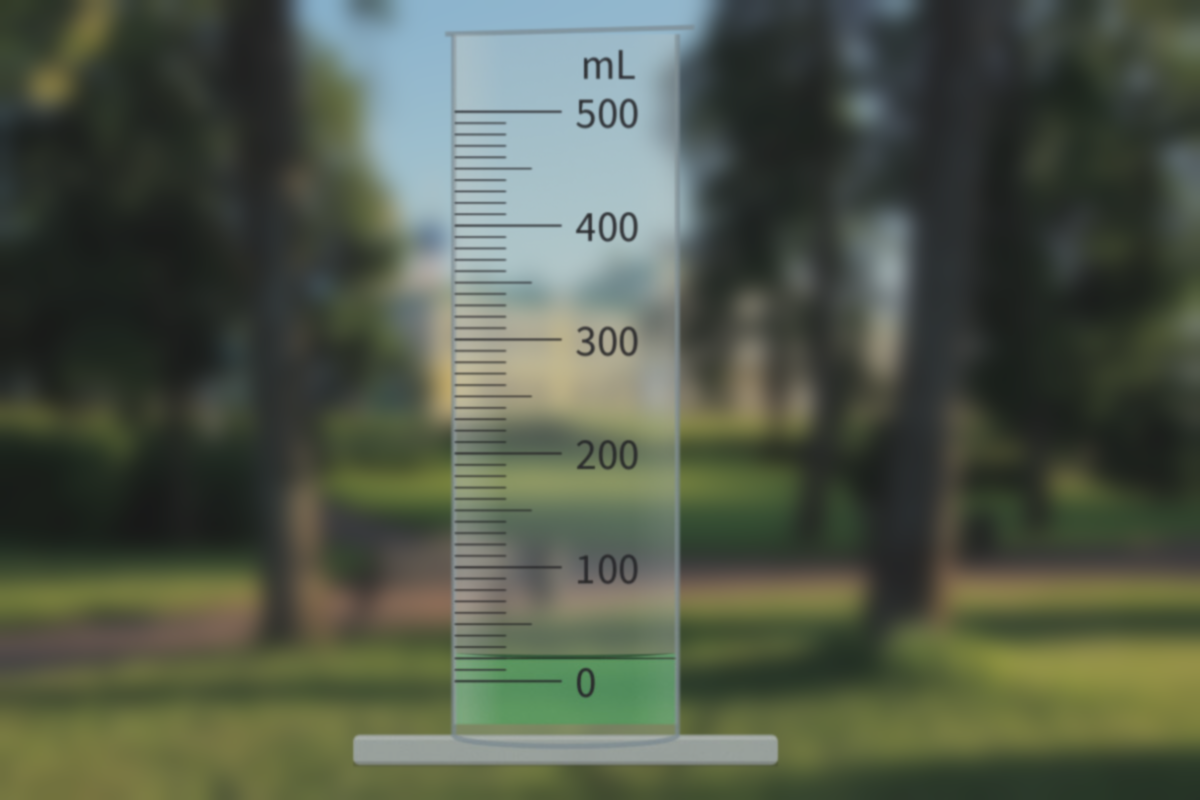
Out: 20 (mL)
